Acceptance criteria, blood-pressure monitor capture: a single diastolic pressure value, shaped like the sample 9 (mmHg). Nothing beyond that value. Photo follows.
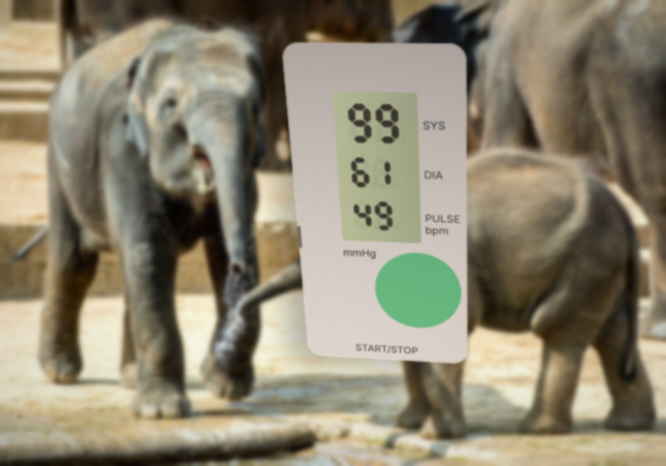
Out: 61 (mmHg)
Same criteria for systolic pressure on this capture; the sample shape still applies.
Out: 99 (mmHg)
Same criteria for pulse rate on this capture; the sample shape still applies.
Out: 49 (bpm)
